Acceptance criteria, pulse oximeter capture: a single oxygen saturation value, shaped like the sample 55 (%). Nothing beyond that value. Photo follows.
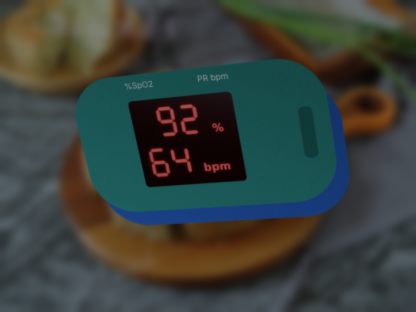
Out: 92 (%)
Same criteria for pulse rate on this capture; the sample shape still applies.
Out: 64 (bpm)
